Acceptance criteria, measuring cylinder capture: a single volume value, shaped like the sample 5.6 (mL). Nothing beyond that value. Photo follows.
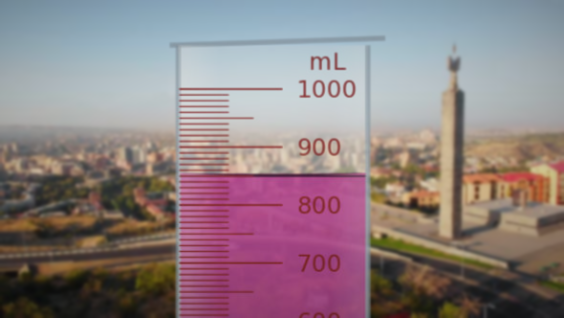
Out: 850 (mL)
